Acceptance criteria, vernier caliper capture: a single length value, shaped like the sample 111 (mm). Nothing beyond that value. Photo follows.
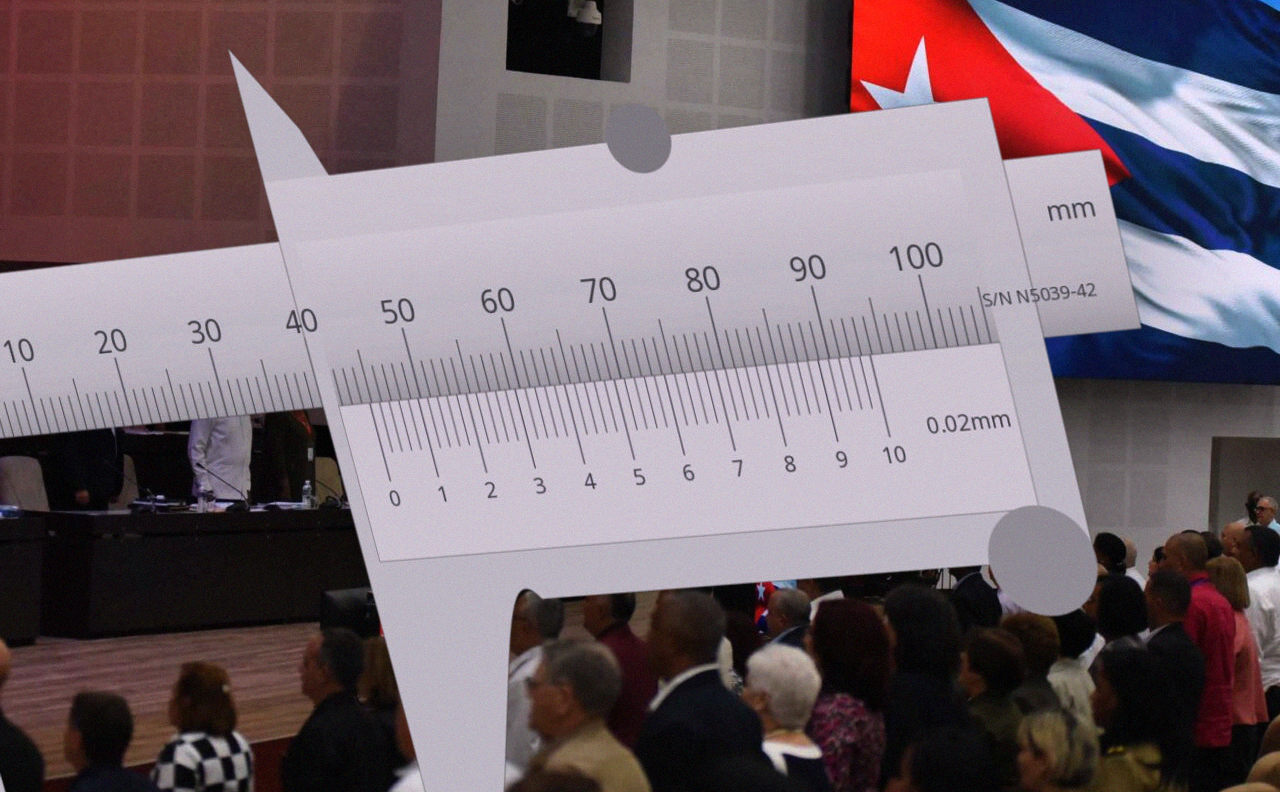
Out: 44.8 (mm)
